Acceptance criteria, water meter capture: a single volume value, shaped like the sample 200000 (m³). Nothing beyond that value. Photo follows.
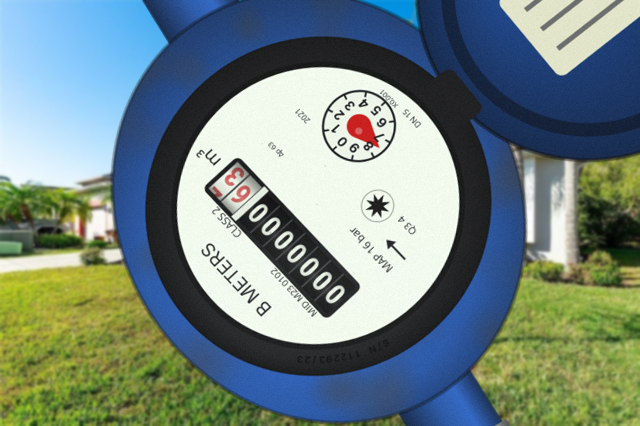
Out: 0.627 (m³)
